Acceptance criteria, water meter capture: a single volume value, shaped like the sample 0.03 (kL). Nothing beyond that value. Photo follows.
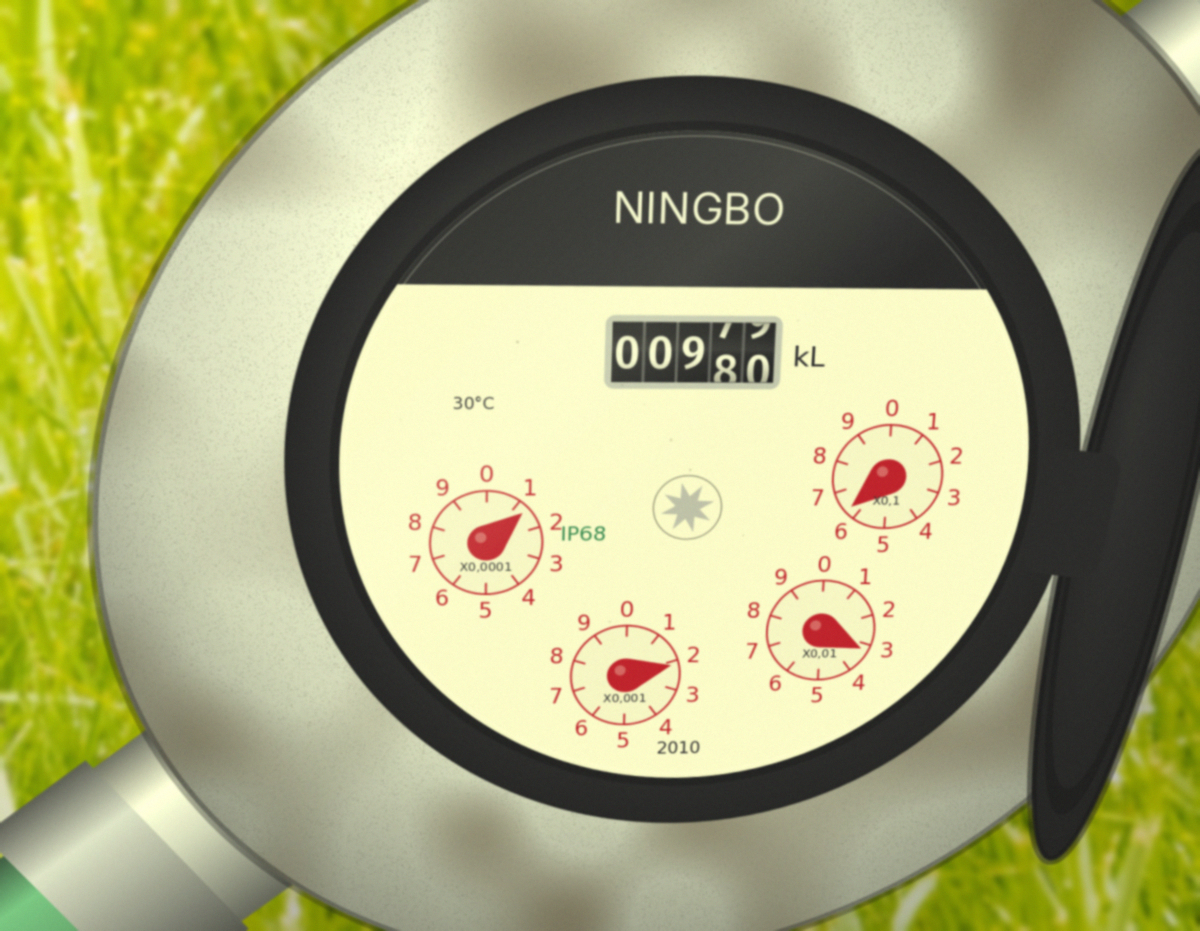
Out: 979.6321 (kL)
